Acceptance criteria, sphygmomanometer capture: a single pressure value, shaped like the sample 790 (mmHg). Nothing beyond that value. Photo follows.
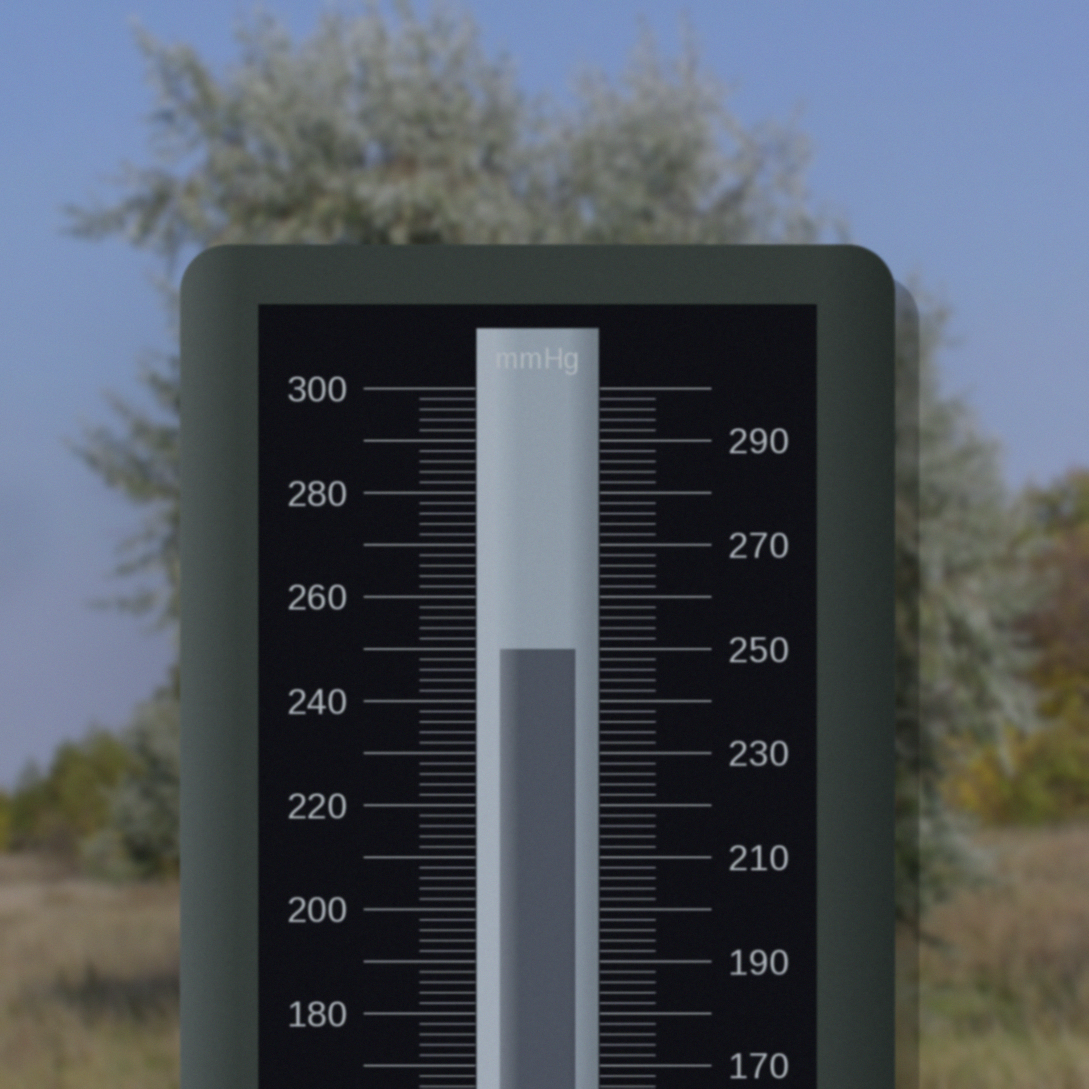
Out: 250 (mmHg)
